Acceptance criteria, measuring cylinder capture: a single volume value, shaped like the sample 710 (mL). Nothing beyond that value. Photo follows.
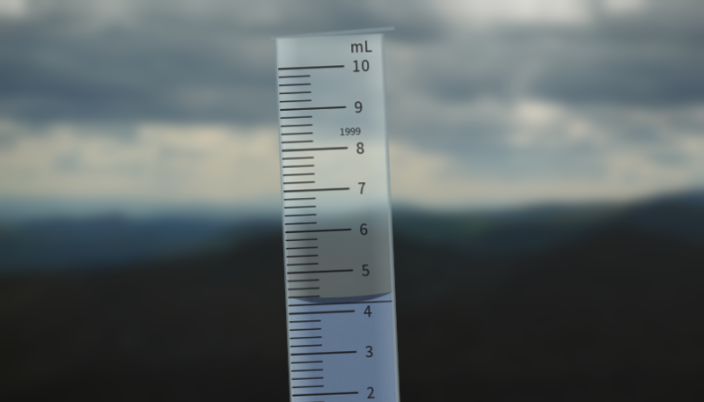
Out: 4.2 (mL)
